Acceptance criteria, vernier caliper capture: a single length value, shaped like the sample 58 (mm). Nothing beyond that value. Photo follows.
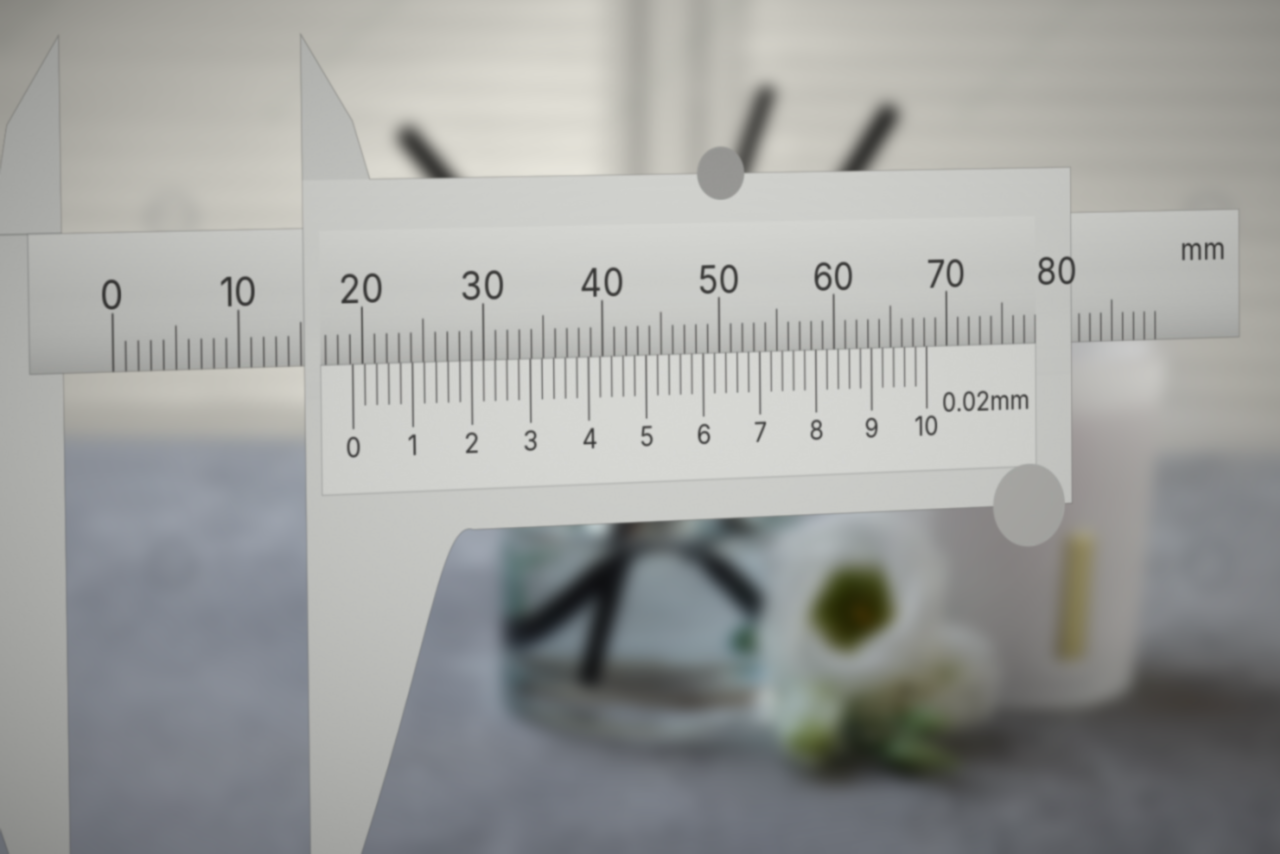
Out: 19.2 (mm)
